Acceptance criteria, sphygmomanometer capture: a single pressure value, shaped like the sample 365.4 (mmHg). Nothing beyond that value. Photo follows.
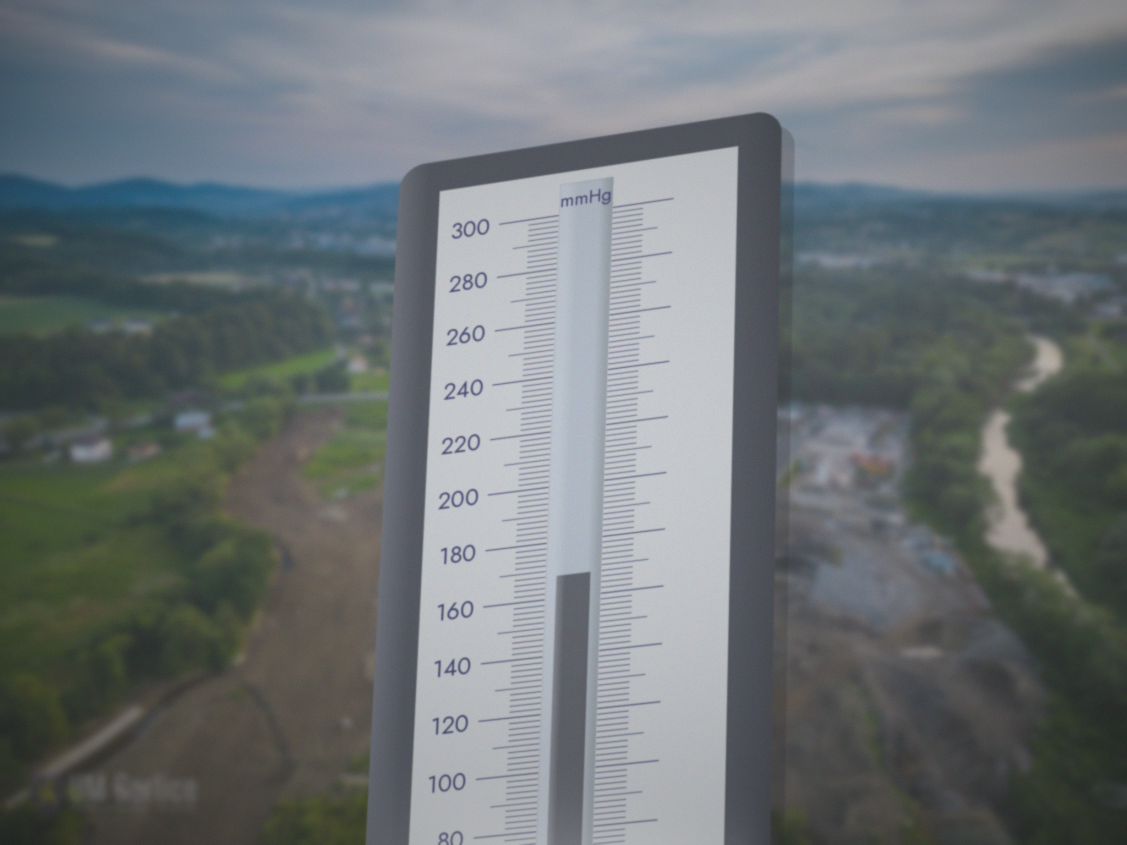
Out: 168 (mmHg)
